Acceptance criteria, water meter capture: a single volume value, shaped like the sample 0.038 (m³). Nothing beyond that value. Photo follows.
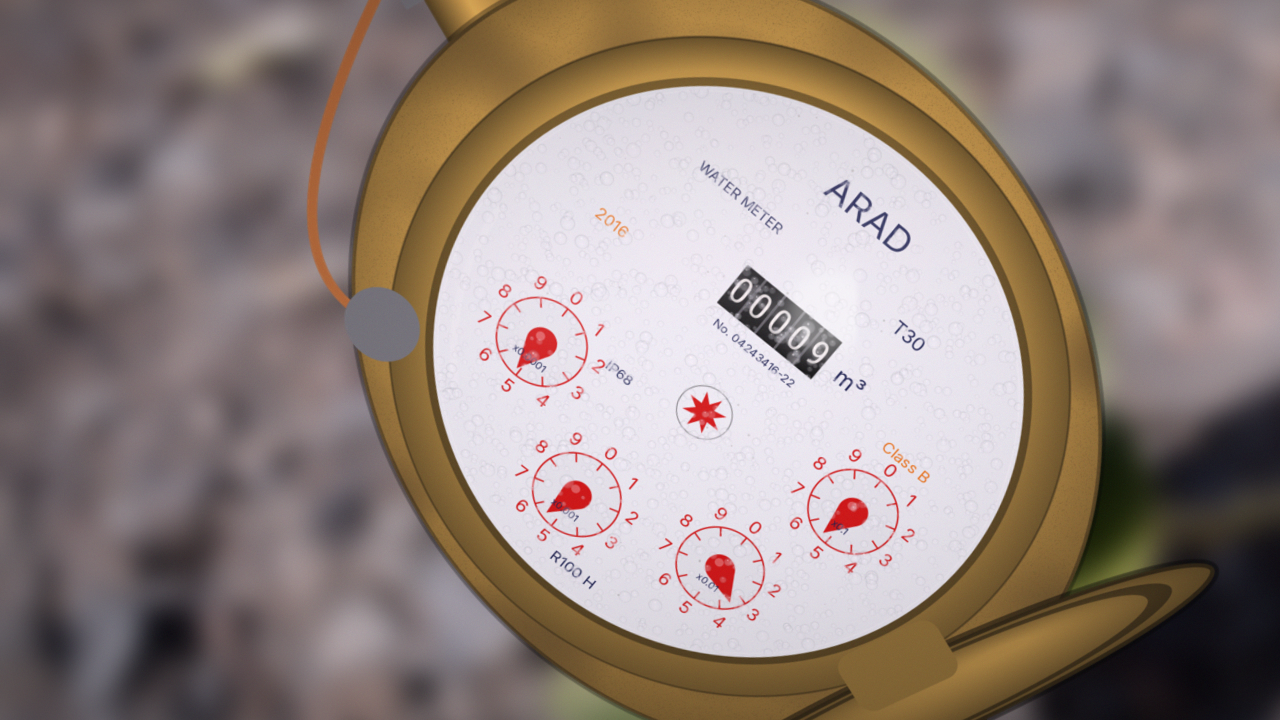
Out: 9.5355 (m³)
